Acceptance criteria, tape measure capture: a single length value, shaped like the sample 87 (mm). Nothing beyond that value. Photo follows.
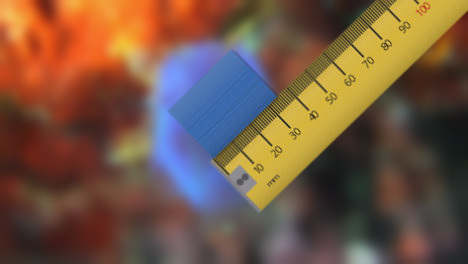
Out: 35 (mm)
